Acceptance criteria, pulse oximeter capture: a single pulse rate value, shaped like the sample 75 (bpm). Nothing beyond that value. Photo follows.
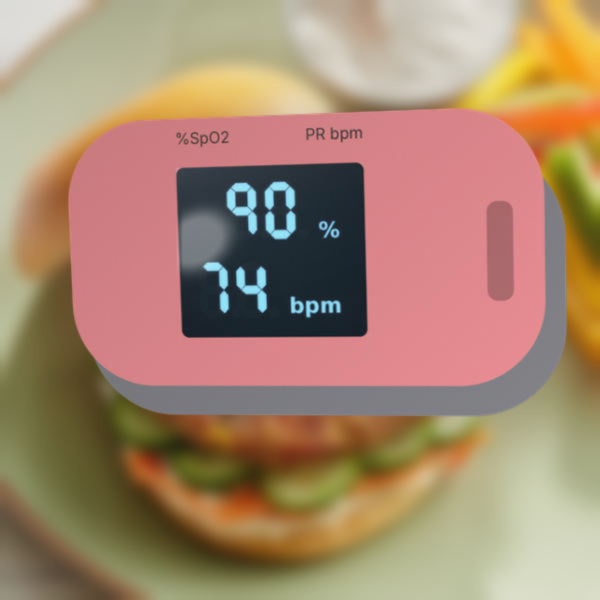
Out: 74 (bpm)
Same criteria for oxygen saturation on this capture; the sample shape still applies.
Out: 90 (%)
